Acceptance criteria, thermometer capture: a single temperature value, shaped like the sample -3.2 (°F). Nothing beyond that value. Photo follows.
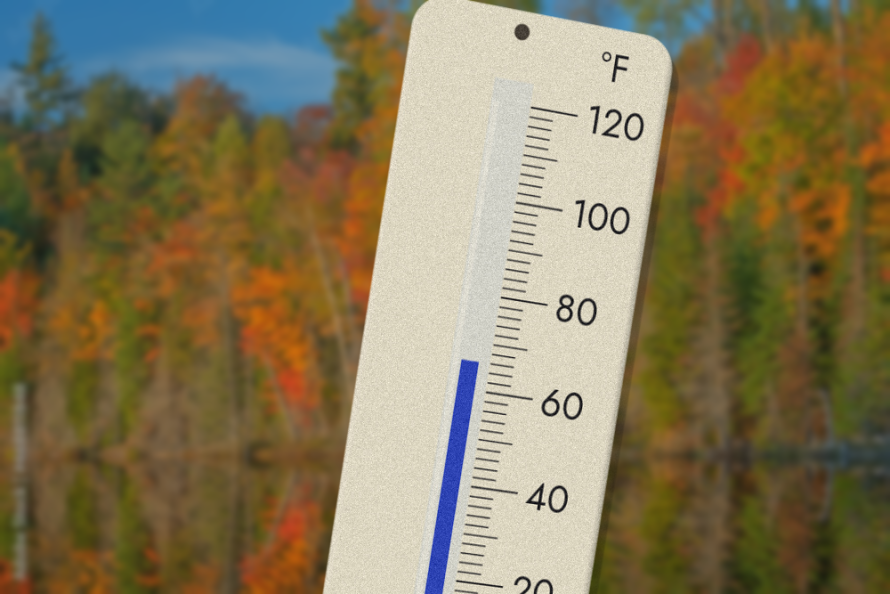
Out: 66 (°F)
